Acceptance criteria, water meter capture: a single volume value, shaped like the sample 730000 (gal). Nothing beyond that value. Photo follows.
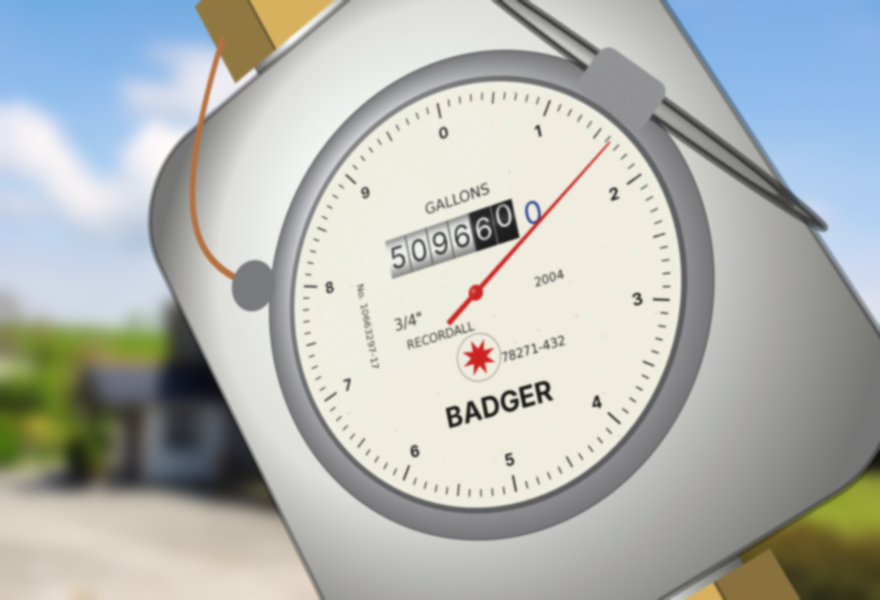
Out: 5096601.6 (gal)
